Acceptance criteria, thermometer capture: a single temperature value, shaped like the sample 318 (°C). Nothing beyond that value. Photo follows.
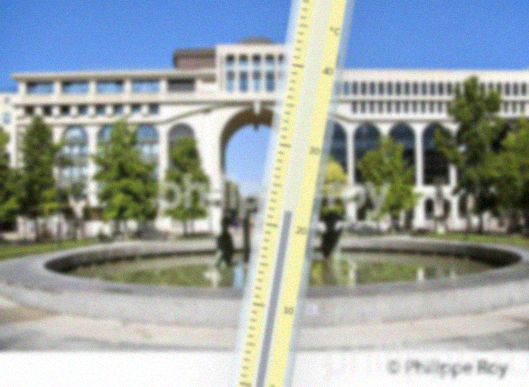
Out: 22 (°C)
